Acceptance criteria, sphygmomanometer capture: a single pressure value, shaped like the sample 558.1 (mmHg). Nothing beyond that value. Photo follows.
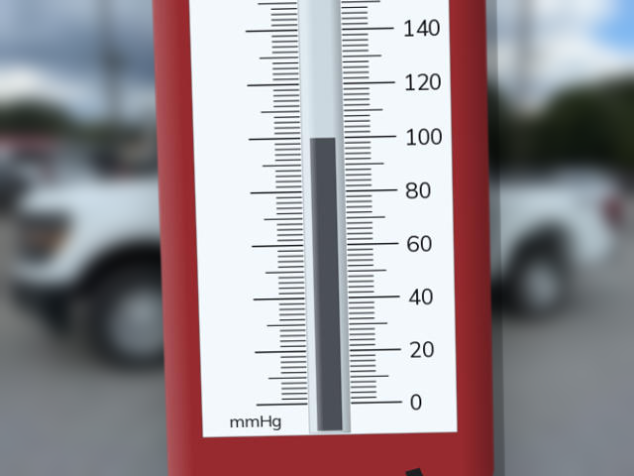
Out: 100 (mmHg)
